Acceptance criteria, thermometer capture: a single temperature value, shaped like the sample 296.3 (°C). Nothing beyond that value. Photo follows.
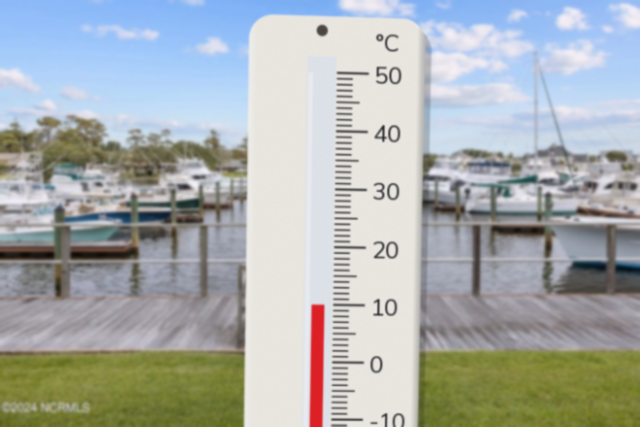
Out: 10 (°C)
